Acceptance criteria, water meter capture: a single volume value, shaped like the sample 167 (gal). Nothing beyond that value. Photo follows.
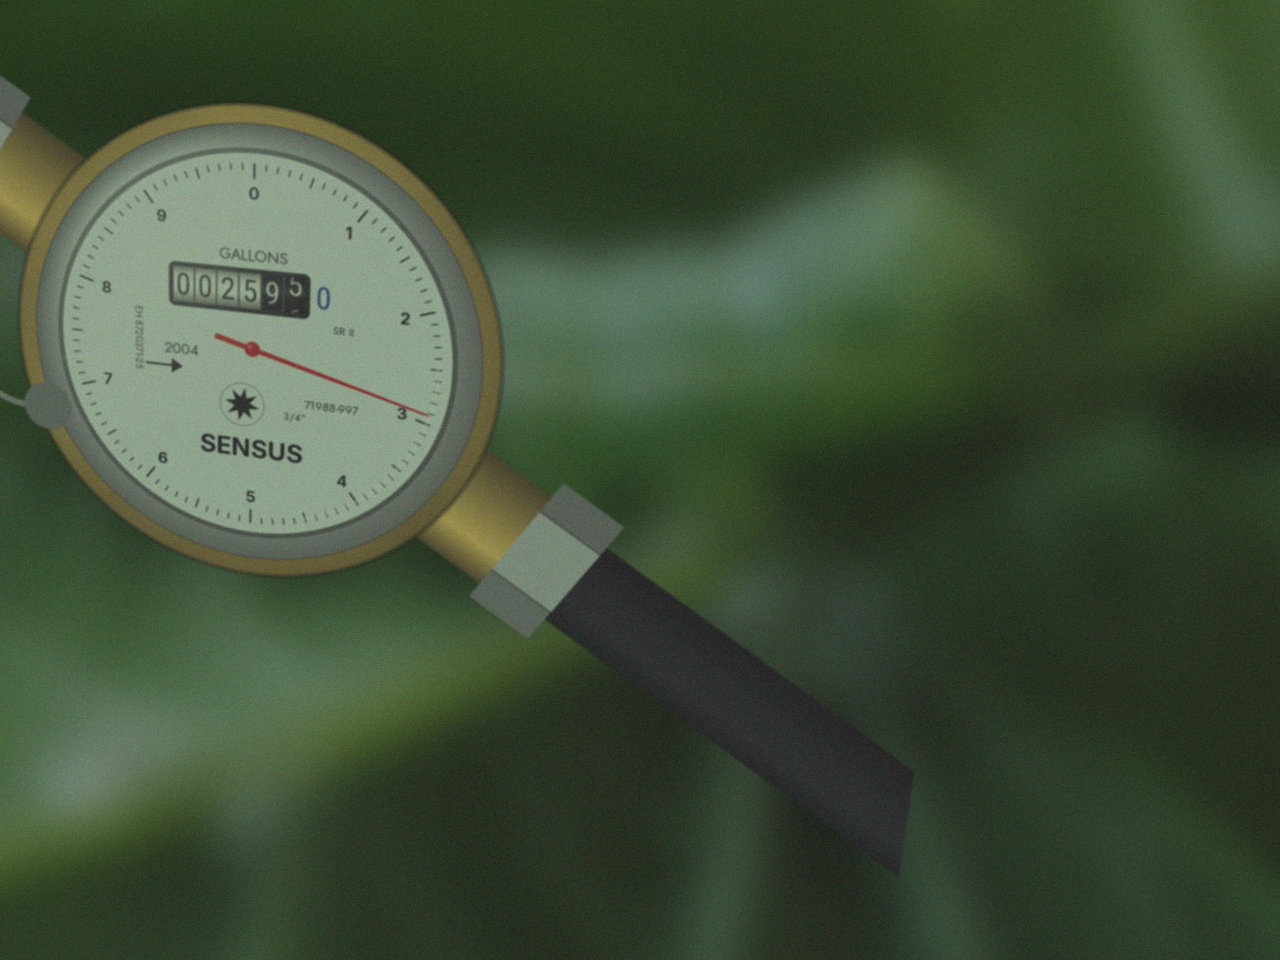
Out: 25952.9 (gal)
